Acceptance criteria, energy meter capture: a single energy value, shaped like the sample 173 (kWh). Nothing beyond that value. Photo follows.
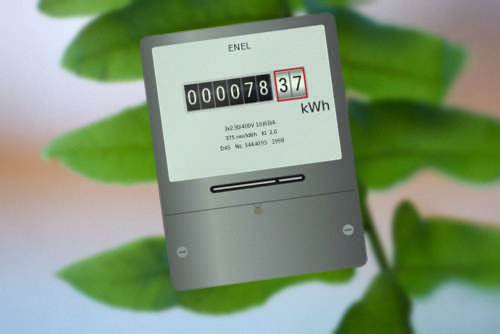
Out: 78.37 (kWh)
